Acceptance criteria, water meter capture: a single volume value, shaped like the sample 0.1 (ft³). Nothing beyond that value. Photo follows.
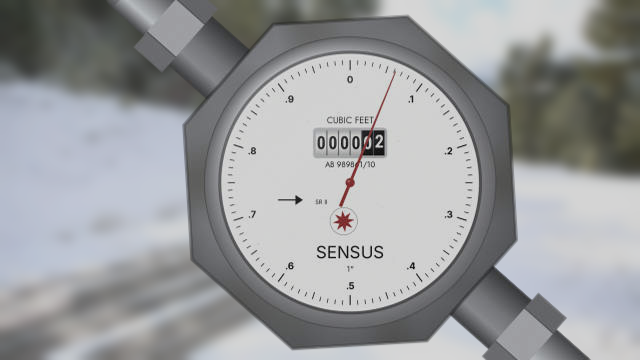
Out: 2.06 (ft³)
